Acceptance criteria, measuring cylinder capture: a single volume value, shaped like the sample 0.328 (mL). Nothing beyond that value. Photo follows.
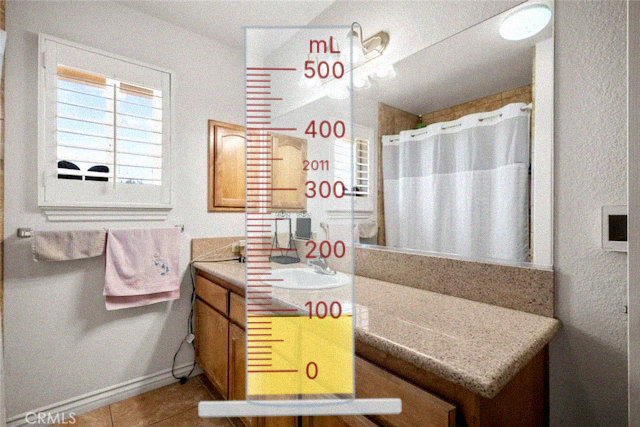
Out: 90 (mL)
